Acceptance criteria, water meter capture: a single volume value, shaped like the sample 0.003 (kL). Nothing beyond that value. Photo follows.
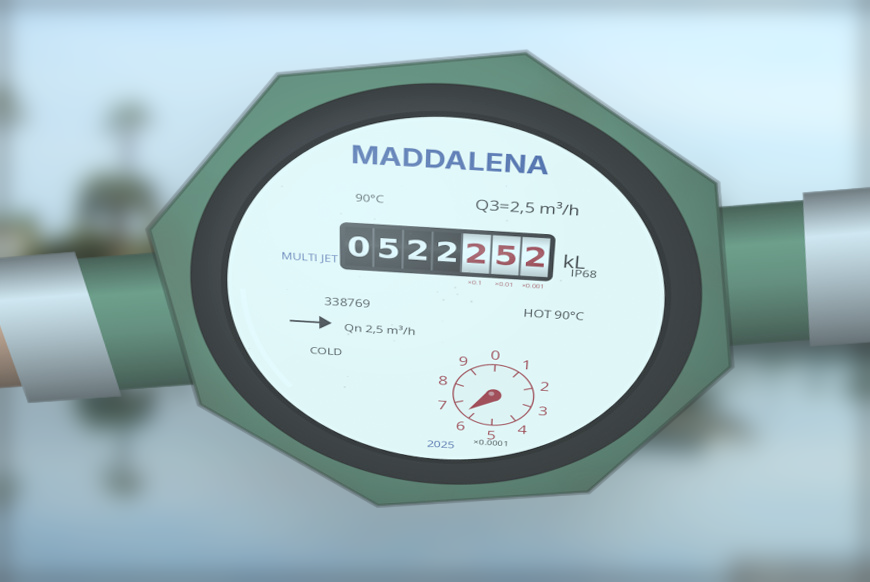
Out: 522.2526 (kL)
